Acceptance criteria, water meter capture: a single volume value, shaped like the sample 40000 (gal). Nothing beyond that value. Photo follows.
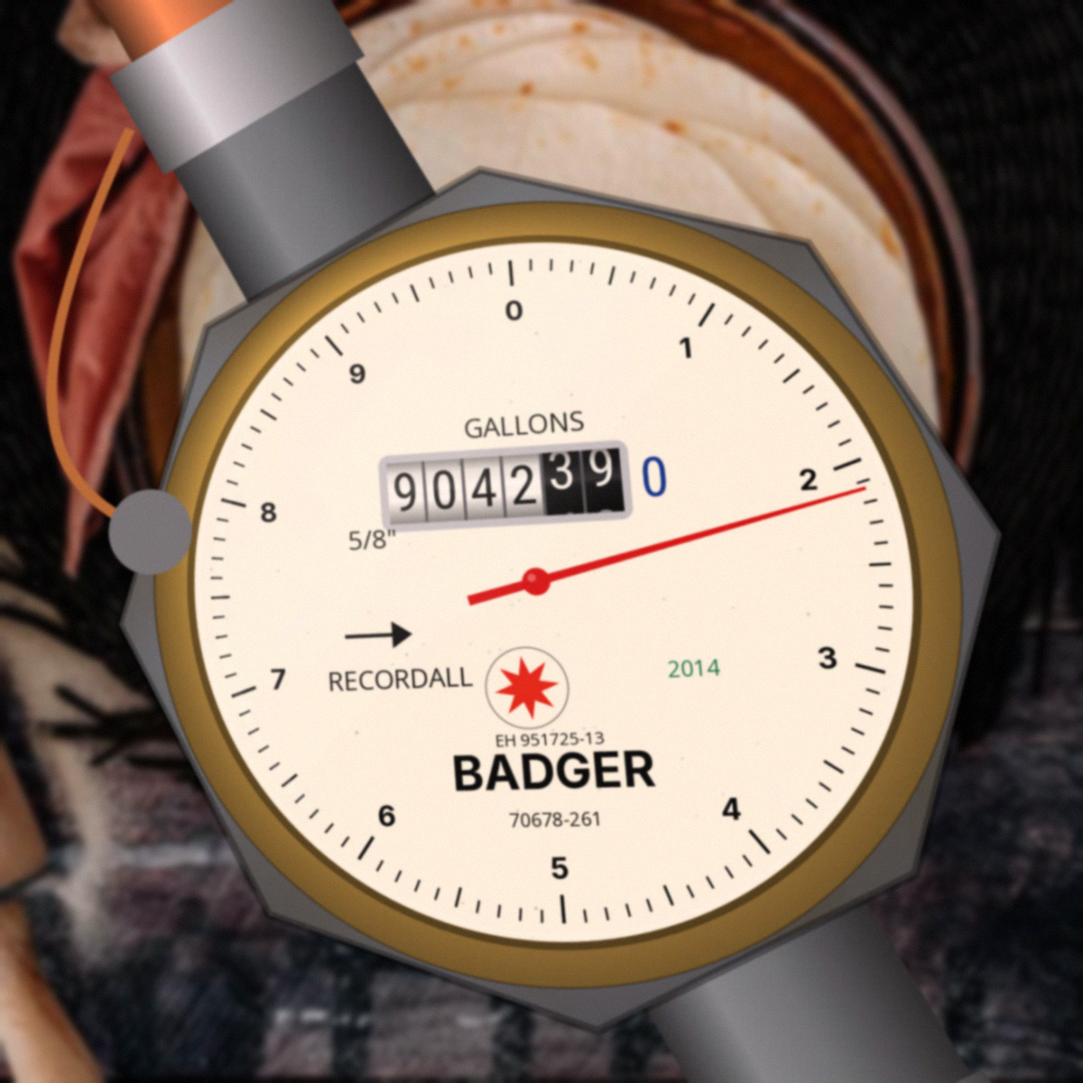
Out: 9042392.1 (gal)
